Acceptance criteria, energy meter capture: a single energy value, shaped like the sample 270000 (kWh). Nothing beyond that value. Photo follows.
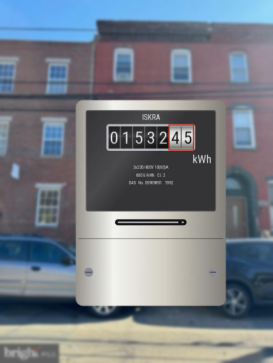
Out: 1532.45 (kWh)
